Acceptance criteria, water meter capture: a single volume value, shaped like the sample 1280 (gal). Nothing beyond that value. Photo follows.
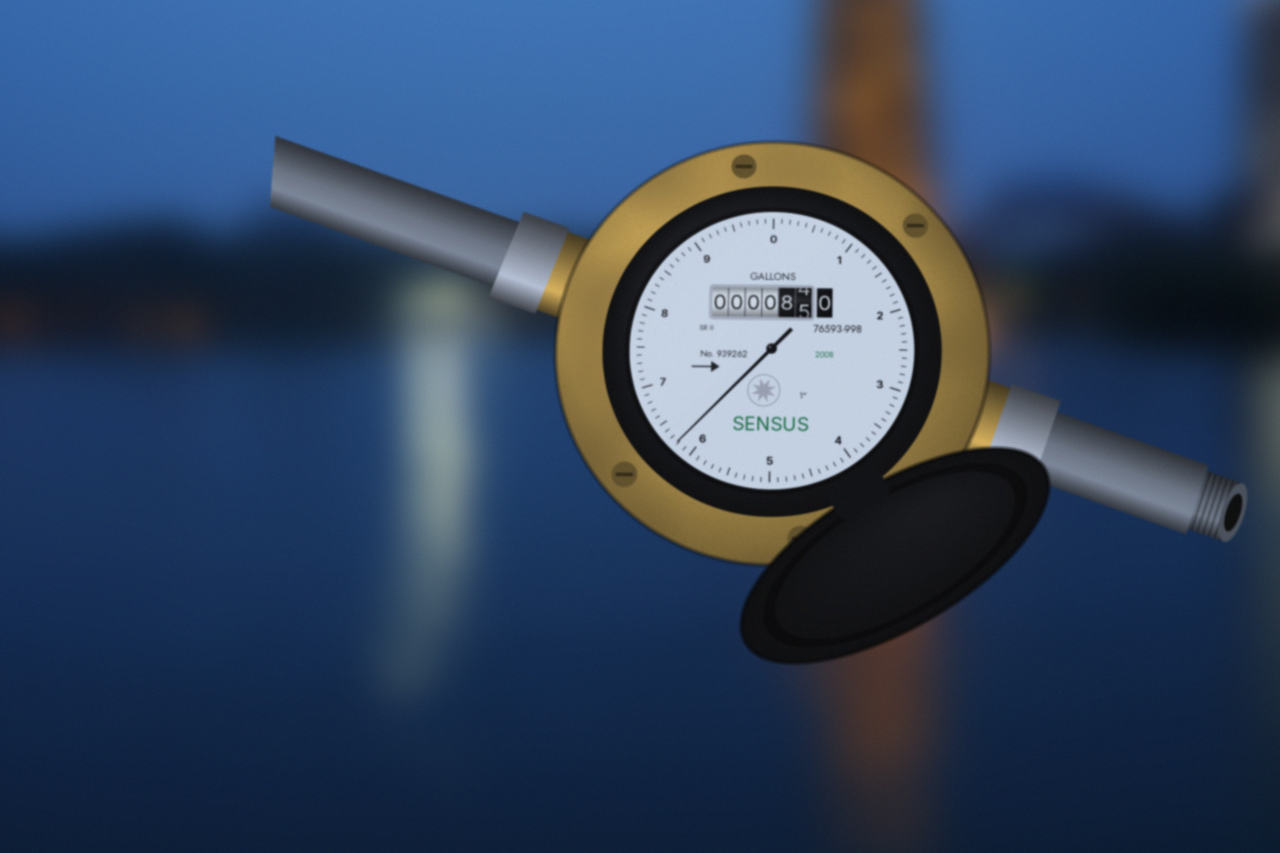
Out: 846.2 (gal)
